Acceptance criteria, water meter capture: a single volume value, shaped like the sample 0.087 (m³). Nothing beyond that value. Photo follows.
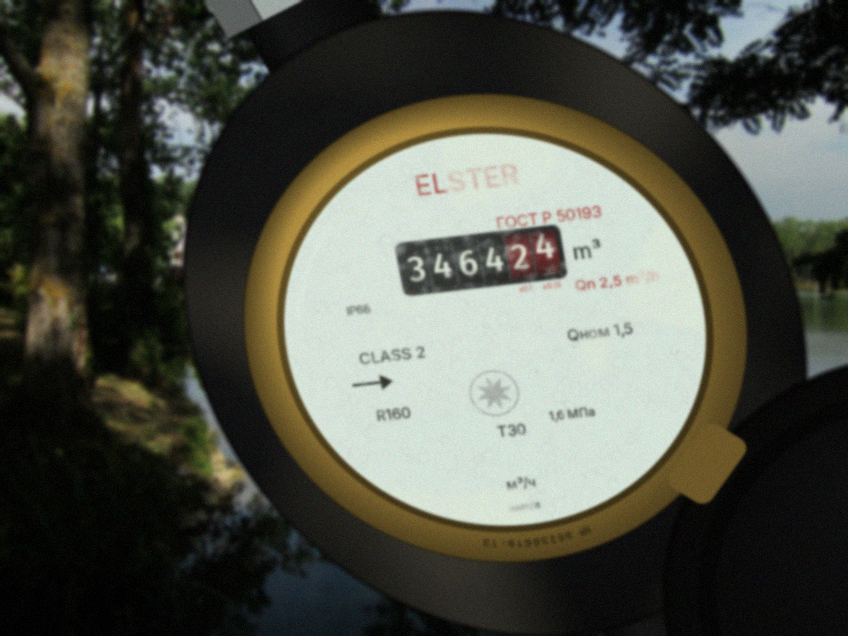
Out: 3464.24 (m³)
